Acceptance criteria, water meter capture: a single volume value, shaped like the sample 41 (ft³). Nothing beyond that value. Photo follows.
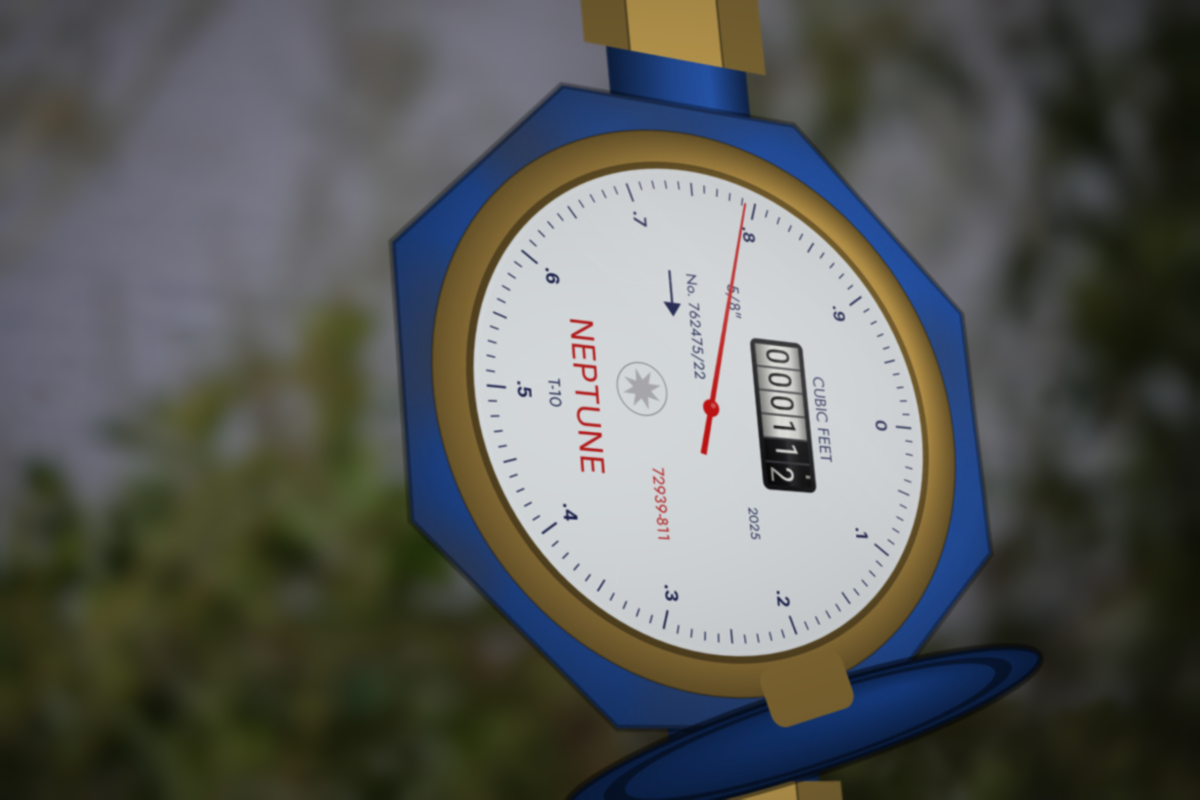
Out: 111.79 (ft³)
